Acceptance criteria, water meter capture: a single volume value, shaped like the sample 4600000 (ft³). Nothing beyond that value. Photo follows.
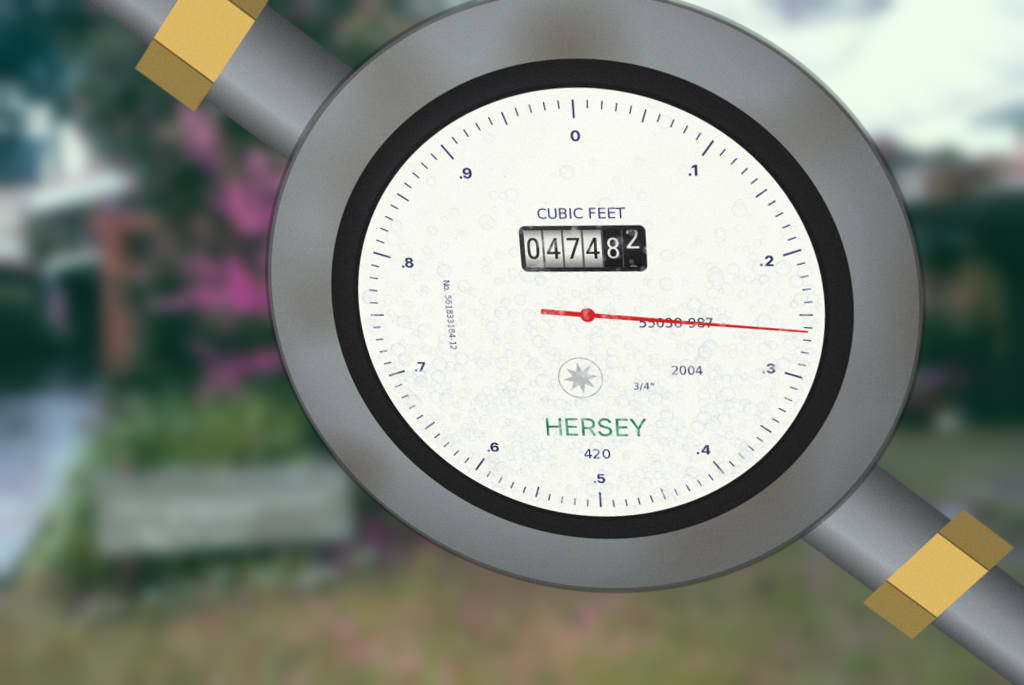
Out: 47482.26 (ft³)
